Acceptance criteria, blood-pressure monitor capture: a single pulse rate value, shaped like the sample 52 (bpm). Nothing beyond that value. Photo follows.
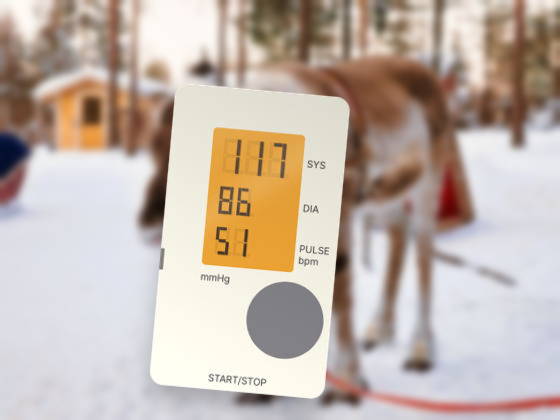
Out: 51 (bpm)
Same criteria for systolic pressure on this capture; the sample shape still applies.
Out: 117 (mmHg)
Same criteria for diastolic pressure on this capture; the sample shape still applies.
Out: 86 (mmHg)
